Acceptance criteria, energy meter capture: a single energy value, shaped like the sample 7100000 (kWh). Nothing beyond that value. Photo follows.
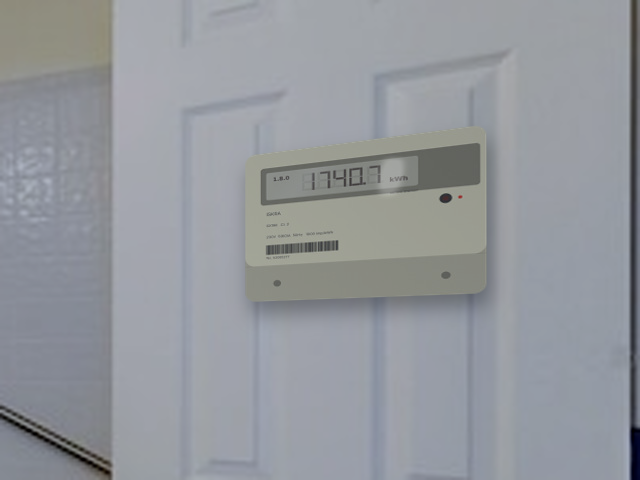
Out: 1740.7 (kWh)
